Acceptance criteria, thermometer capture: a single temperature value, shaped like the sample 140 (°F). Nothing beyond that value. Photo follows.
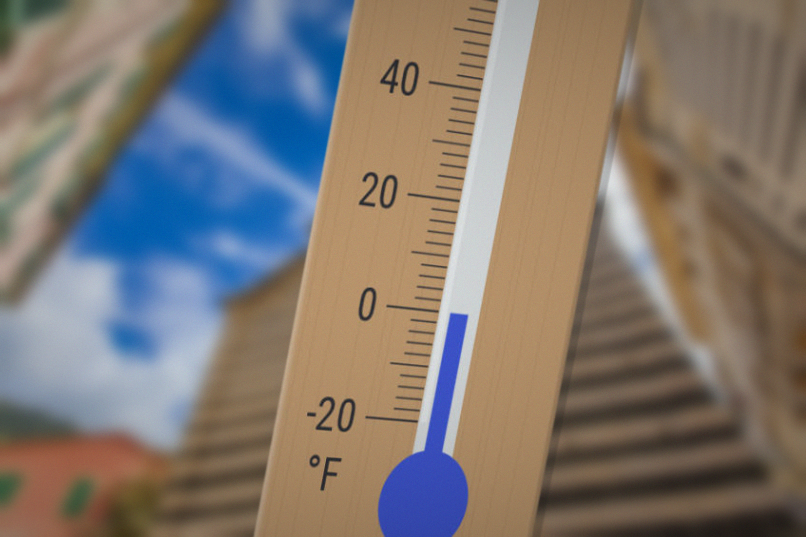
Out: 0 (°F)
